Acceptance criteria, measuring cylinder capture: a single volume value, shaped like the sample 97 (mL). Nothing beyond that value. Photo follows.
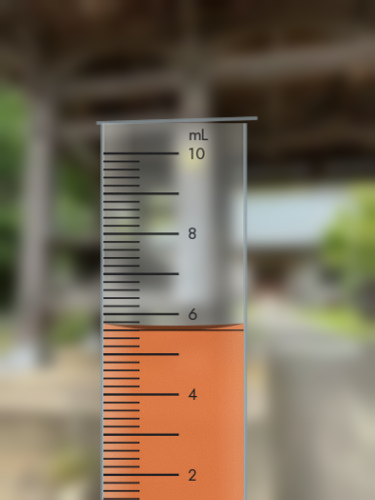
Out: 5.6 (mL)
